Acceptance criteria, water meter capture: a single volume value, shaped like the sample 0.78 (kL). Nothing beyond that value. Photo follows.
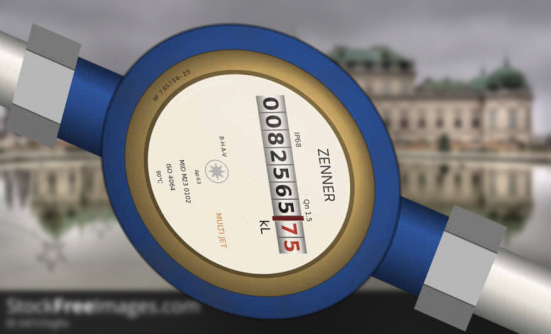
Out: 82565.75 (kL)
